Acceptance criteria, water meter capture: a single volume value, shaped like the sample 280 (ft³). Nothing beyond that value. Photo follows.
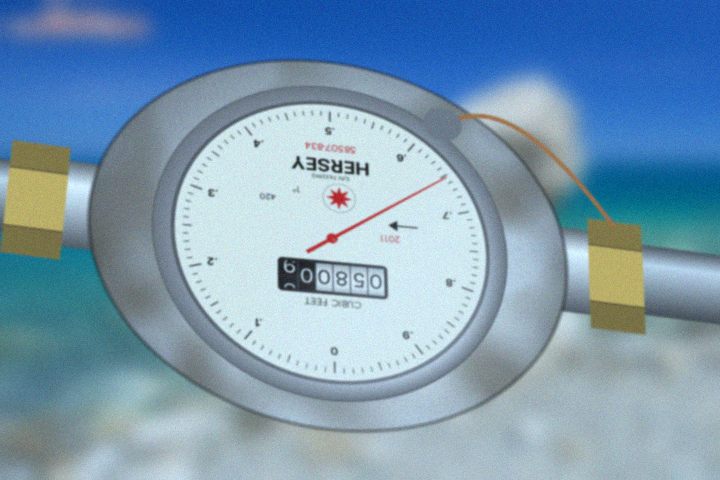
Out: 58008.65 (ft³)
